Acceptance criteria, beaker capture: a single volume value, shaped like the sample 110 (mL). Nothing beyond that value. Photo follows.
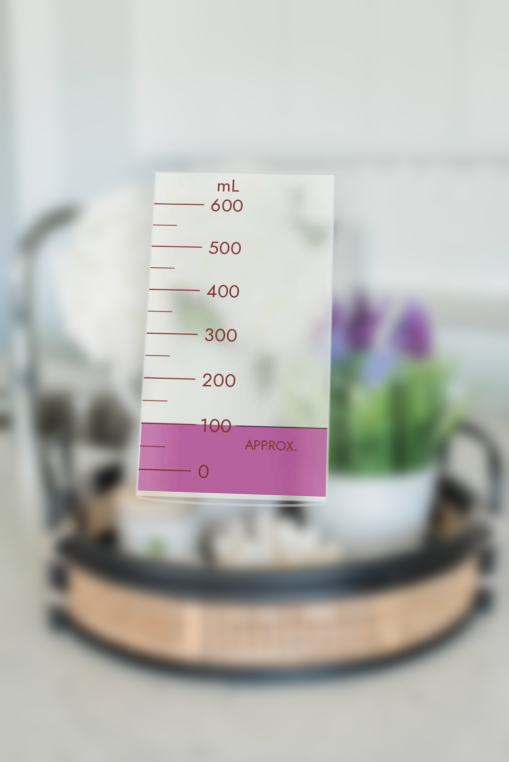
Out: 100 (mL)
